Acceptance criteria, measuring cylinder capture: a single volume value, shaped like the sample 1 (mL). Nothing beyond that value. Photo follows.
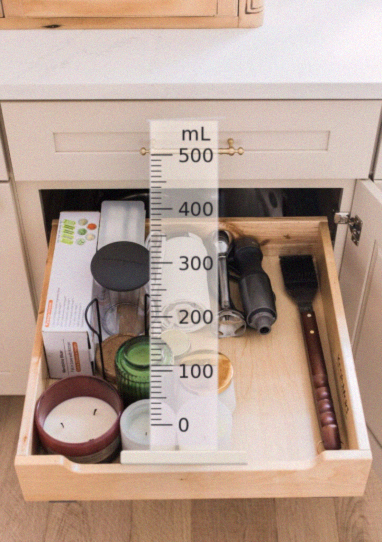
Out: 110 (mL)
